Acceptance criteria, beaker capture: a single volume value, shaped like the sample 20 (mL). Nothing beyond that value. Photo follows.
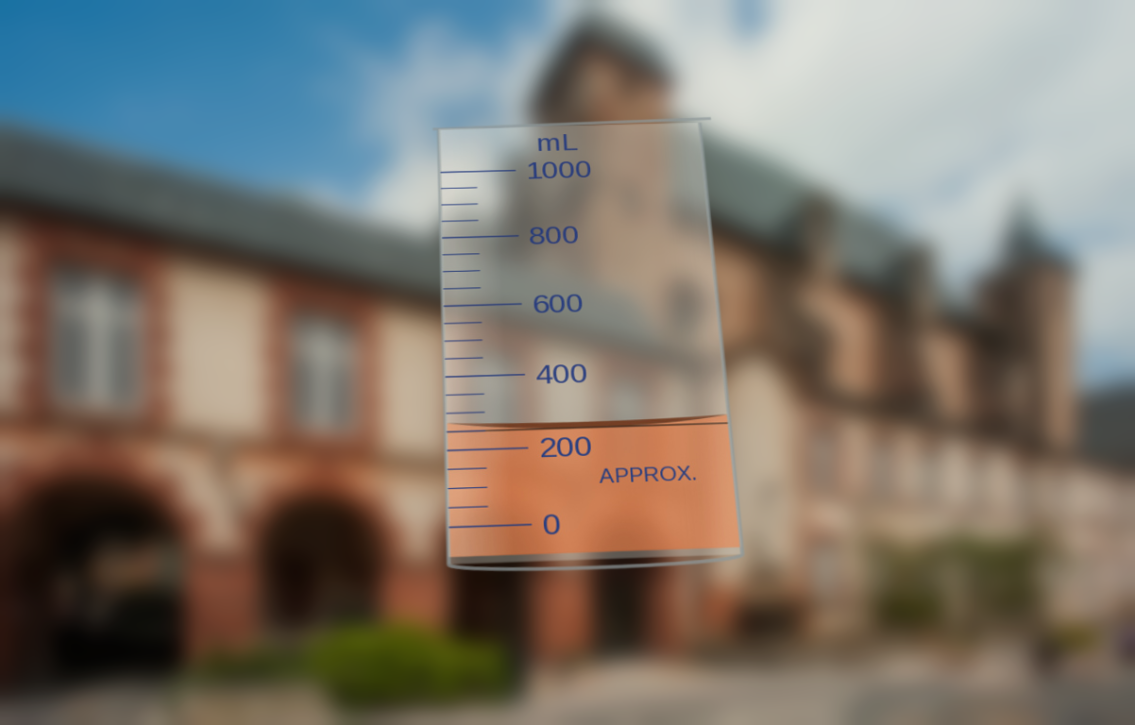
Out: 250 (mL)
